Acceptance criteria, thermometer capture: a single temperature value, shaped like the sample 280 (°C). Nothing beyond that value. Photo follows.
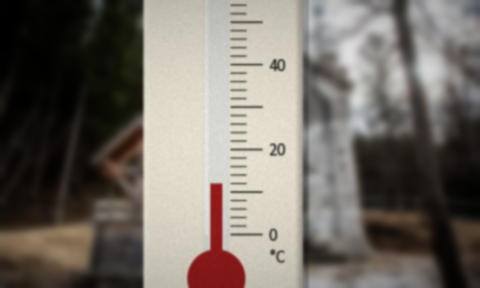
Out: 12 (°C)
